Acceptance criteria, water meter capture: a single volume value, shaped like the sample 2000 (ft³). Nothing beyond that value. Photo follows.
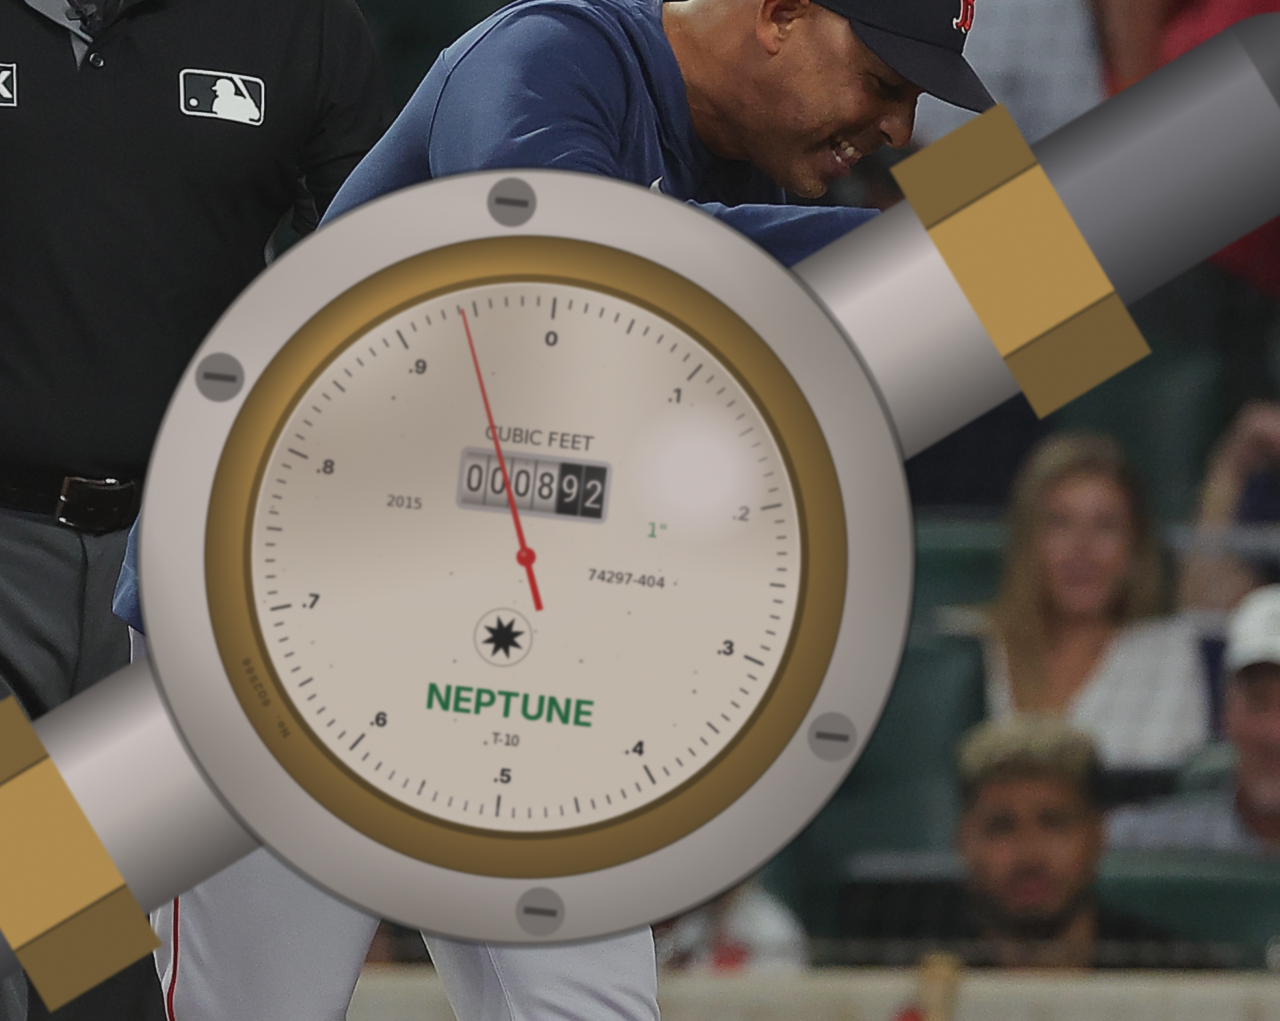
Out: 891.94 (ft³)
